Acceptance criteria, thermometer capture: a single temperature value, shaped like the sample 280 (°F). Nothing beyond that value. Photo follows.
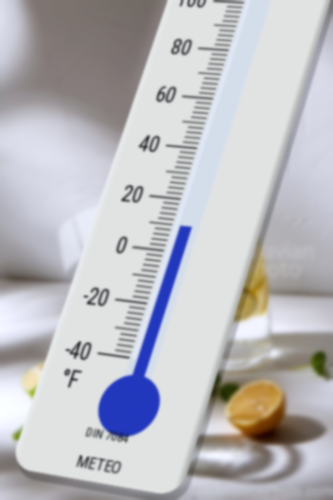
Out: 10 (°F)
